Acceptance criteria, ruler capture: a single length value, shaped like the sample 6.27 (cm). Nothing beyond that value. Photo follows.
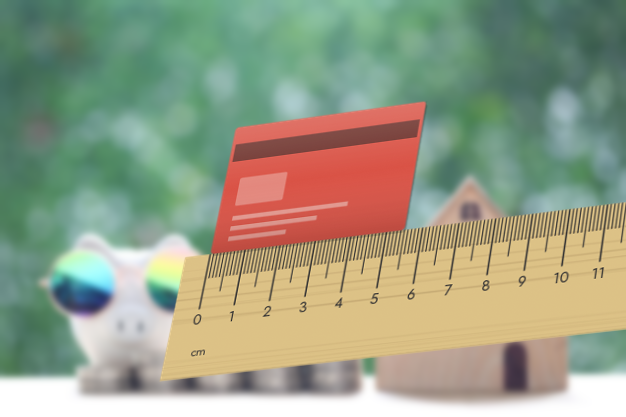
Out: 5.5 (cm)
